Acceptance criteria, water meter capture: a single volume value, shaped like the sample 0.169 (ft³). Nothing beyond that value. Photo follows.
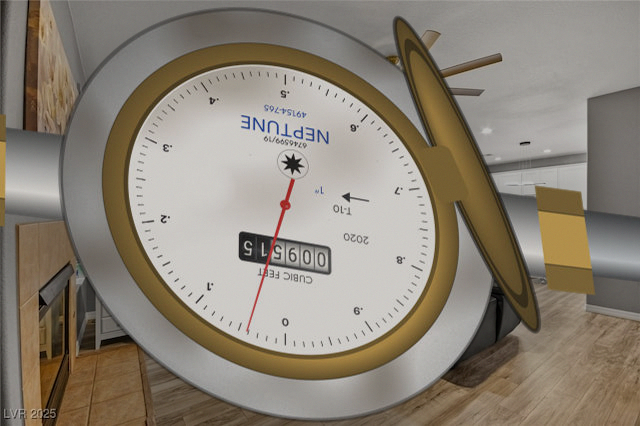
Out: 9515.04 (ft³)
